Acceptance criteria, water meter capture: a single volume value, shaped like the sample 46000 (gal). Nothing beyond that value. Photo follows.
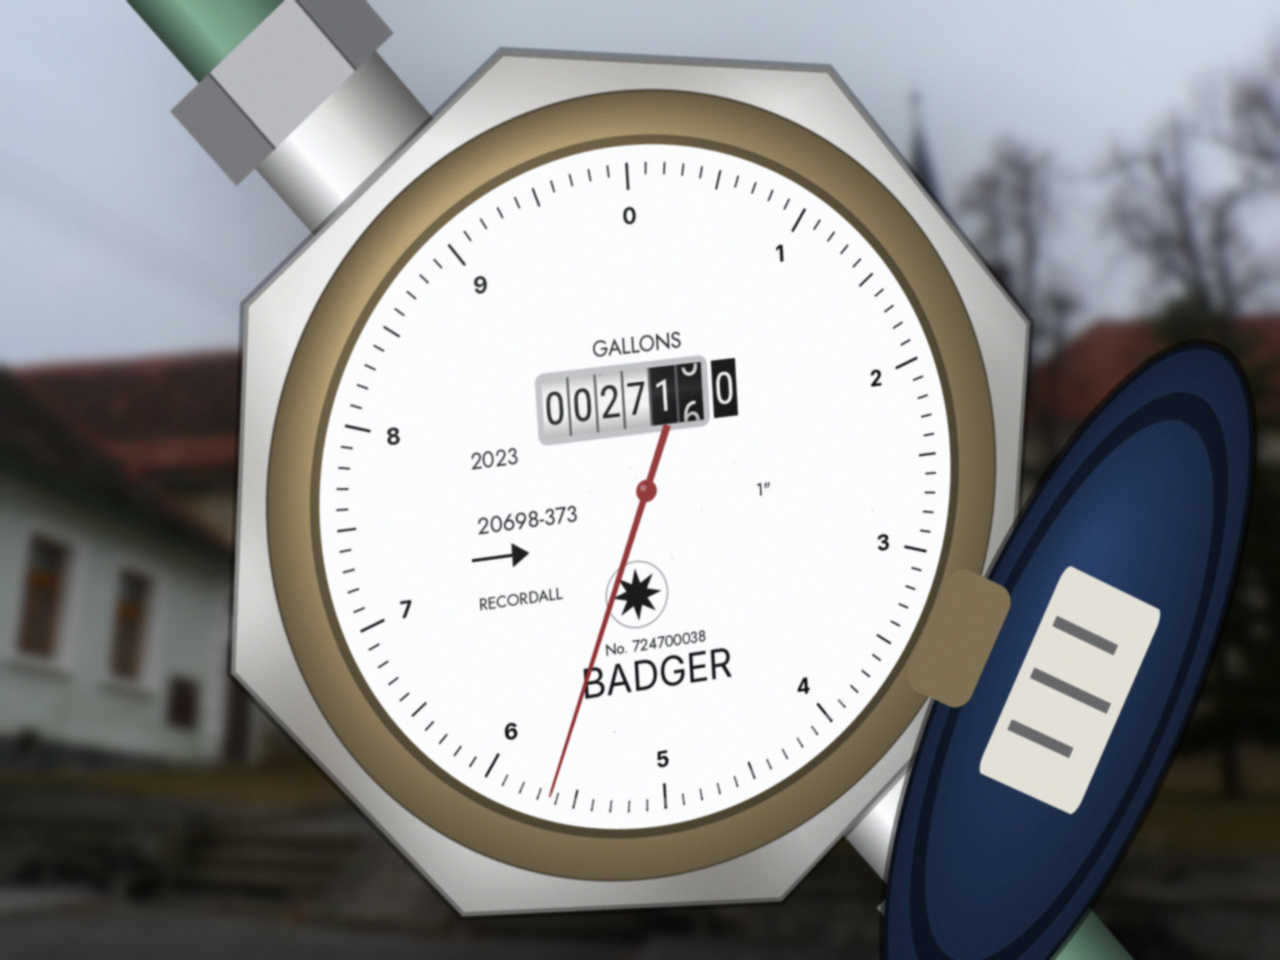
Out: 27155.6 (gal)
